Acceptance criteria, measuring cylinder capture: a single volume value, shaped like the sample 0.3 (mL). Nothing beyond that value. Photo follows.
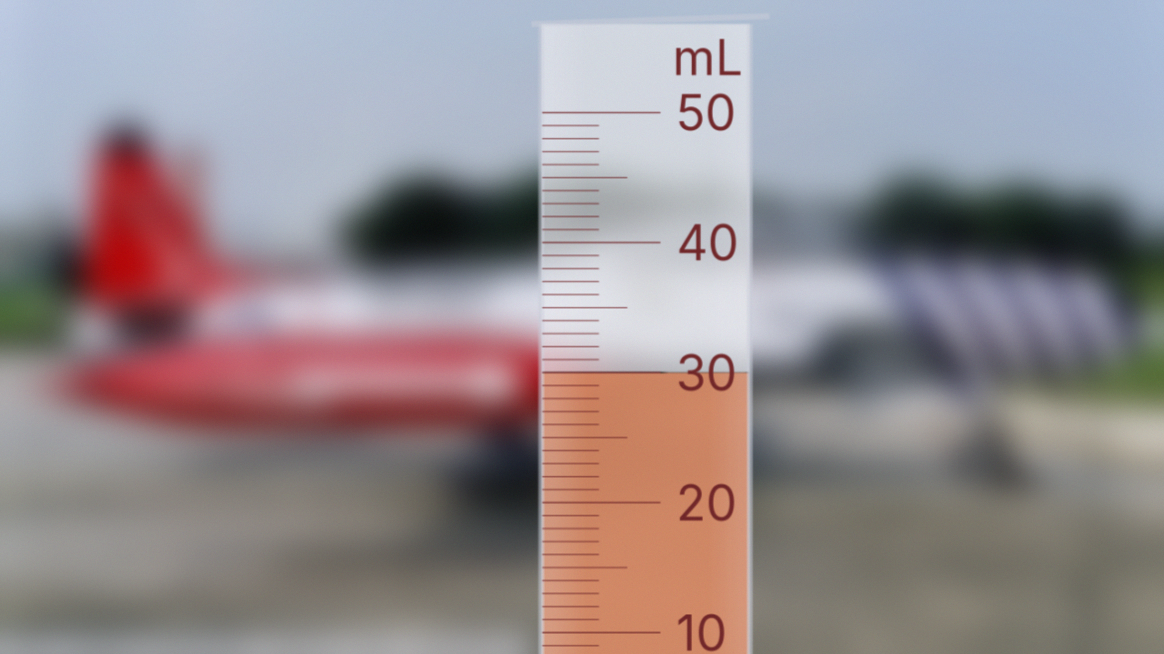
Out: 30 (mL)
